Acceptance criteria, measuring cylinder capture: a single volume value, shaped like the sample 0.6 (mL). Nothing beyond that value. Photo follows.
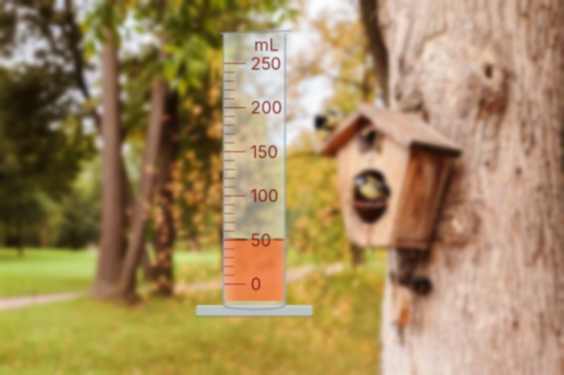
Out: 50 (mL)
